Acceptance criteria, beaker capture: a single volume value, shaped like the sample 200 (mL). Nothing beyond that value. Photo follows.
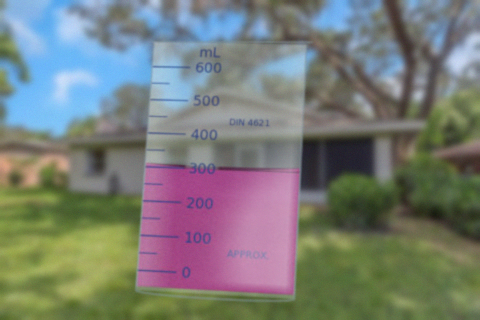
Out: 300 (mL)
